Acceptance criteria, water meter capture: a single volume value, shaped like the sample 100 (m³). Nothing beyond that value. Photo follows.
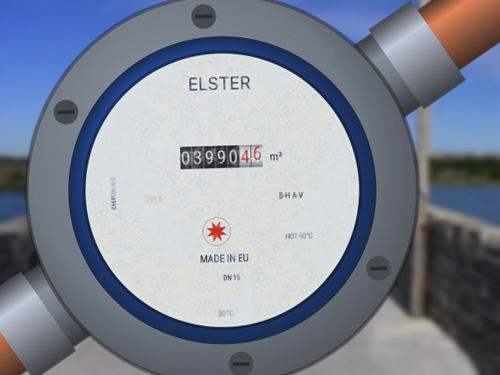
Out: 3990.46 (m³)
